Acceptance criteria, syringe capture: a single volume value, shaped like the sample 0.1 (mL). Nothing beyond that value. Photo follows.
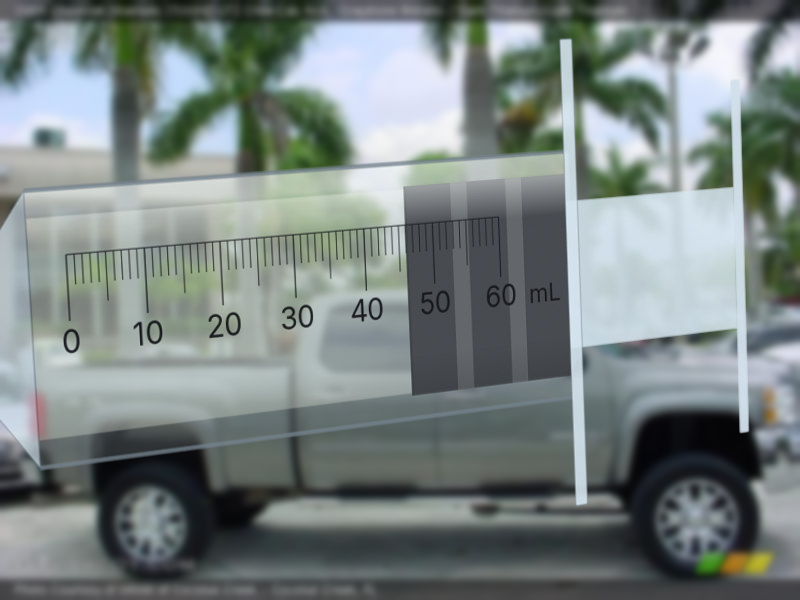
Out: 46 (mL)
